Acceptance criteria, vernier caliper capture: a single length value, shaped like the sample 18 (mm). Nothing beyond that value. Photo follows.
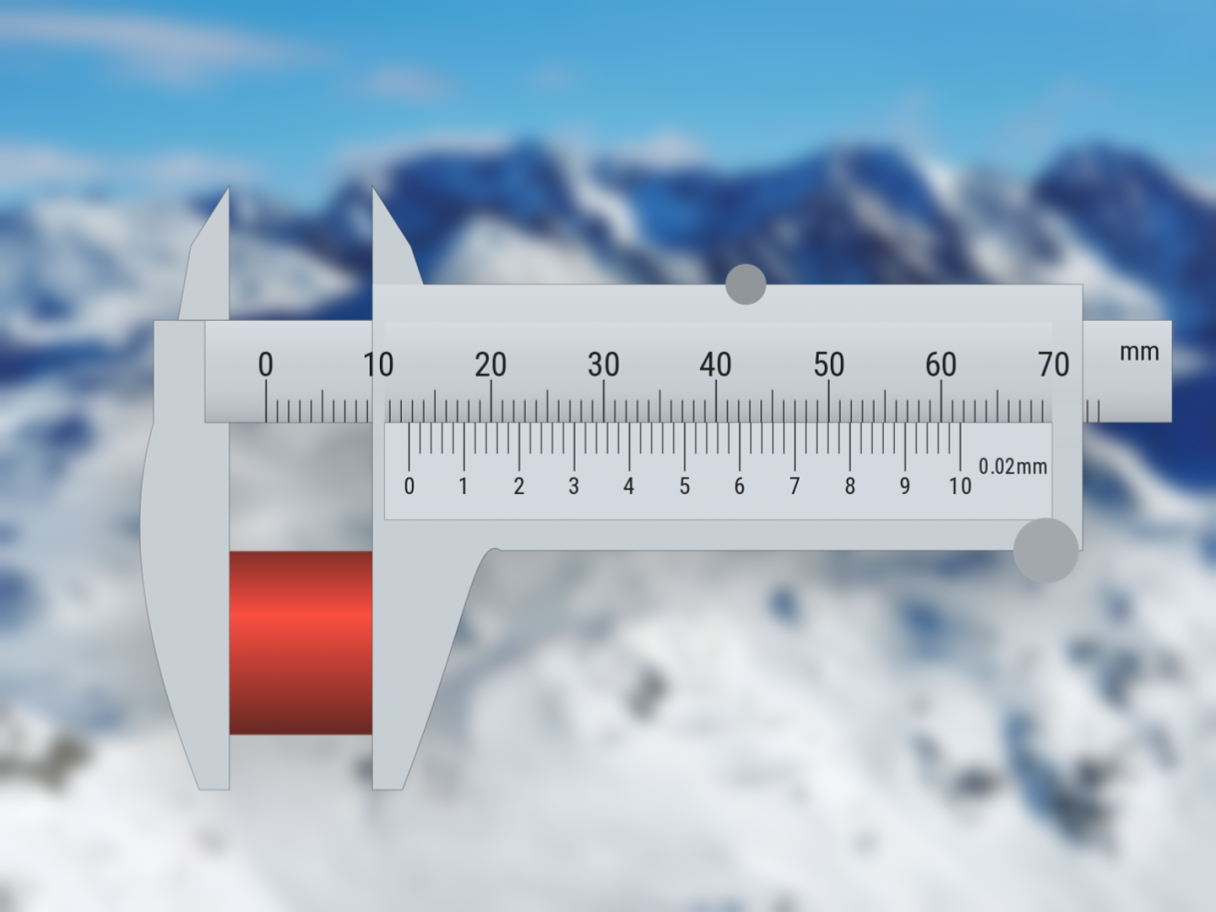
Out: 12.7 (mm)
